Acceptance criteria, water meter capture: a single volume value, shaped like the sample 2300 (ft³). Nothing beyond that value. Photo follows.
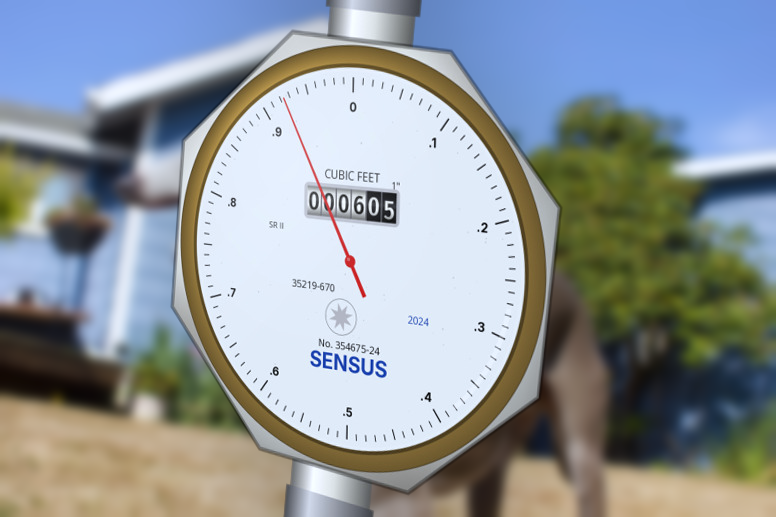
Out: 604.92 (ft³)
